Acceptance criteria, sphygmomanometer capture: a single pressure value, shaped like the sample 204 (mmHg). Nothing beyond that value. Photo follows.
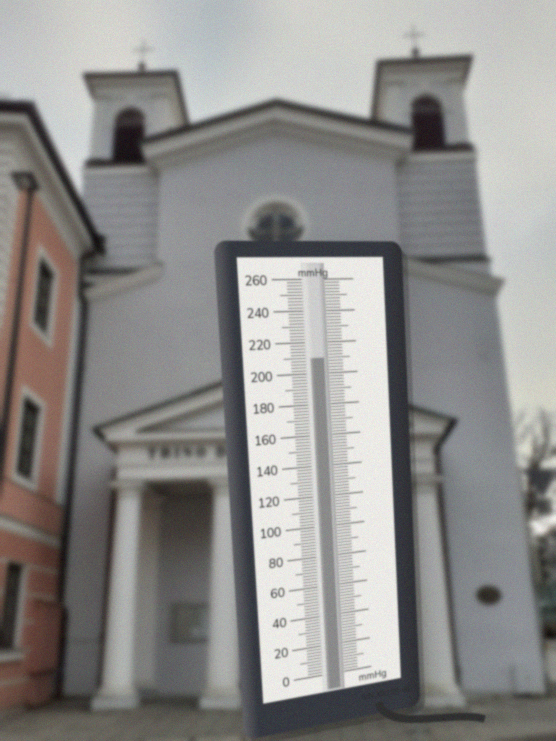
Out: 210 (mmHg)
